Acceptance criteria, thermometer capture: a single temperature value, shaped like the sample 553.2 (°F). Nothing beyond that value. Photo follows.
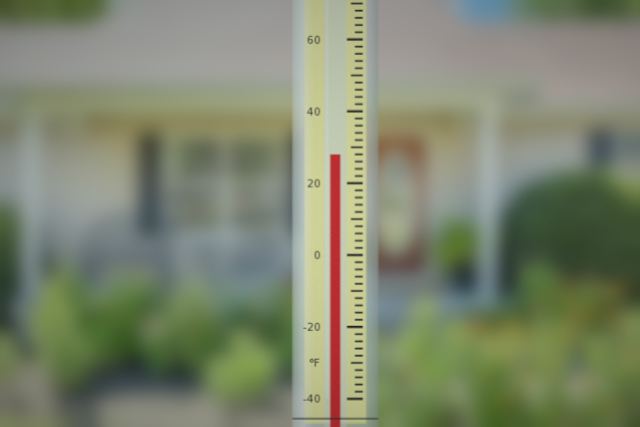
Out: 28 (°F)
